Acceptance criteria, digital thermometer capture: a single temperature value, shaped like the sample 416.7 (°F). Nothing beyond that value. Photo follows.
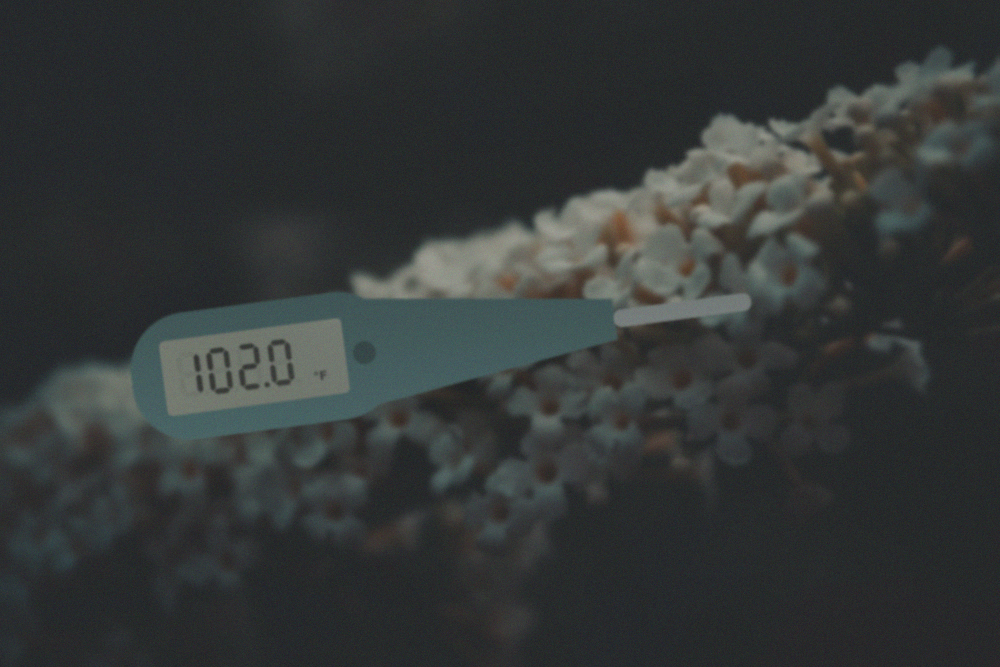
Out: 102.0 (°F)
